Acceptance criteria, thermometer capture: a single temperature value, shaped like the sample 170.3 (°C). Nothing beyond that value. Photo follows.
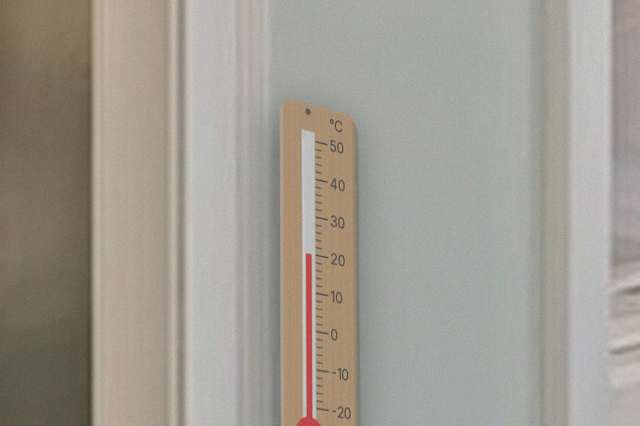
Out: 20 (°C)
